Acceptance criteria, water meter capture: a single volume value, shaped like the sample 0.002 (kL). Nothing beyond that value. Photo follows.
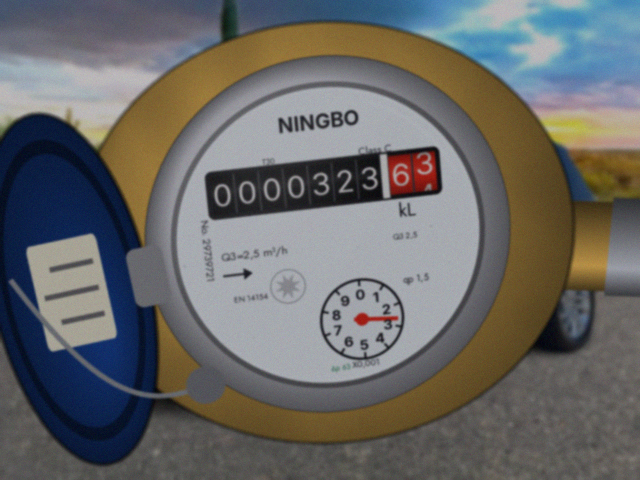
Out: 323.632 (kL)
